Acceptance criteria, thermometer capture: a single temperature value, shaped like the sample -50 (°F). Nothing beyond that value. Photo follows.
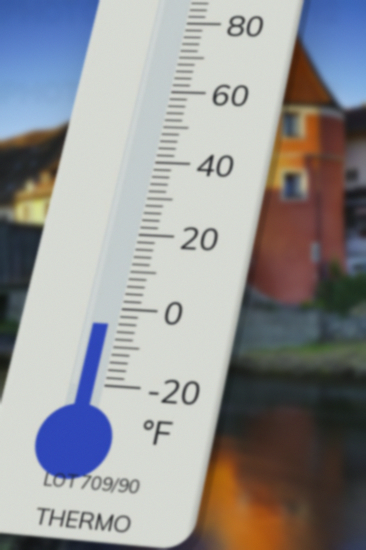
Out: -4 (°F)
